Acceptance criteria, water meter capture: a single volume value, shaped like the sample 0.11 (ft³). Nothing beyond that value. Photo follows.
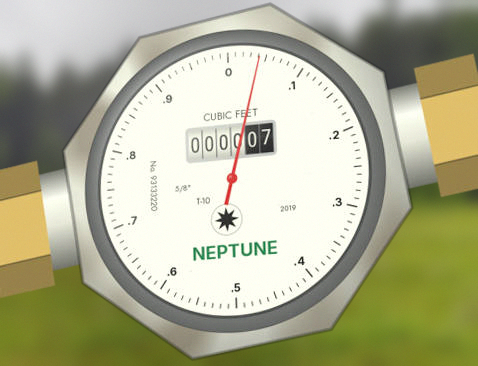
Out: 7.04 (ft³)
